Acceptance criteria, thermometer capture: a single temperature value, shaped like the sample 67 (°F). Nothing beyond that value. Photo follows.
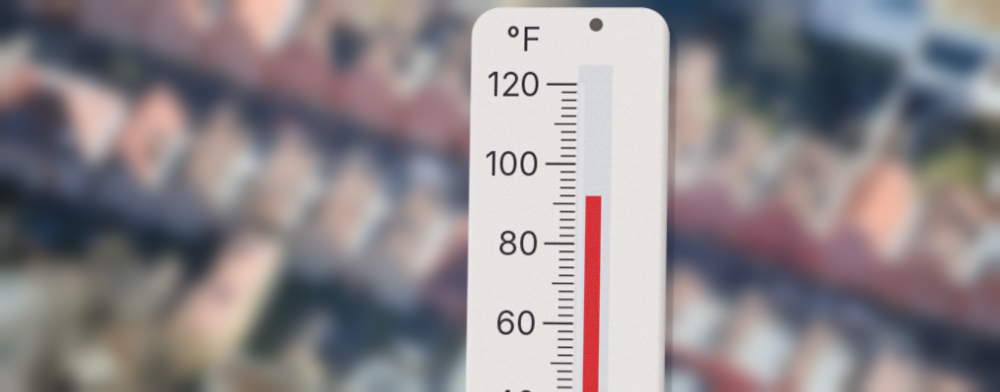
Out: 92 (°F)
